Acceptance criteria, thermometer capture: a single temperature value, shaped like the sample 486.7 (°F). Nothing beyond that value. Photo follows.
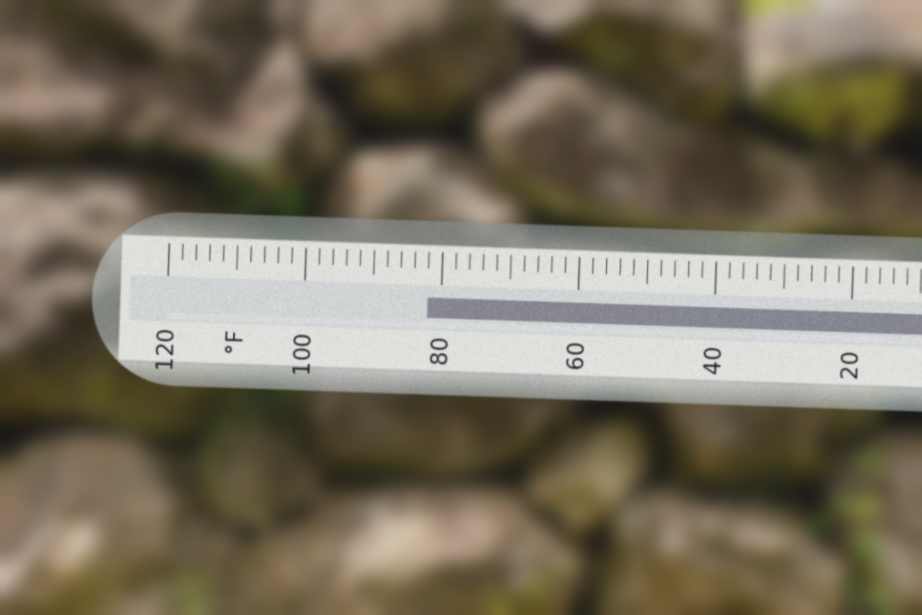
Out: 82 (°F)
